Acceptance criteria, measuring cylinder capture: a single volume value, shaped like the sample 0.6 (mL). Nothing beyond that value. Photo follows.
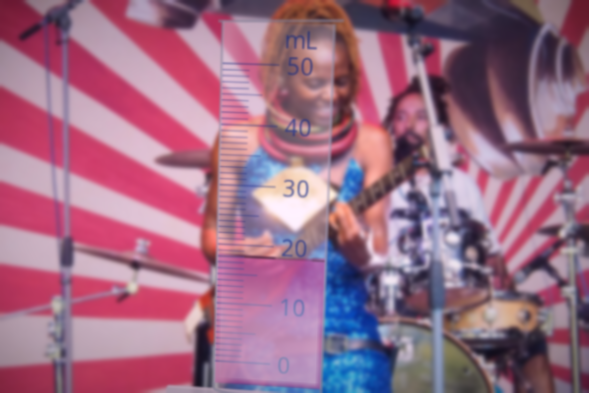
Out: 18 (mL)
